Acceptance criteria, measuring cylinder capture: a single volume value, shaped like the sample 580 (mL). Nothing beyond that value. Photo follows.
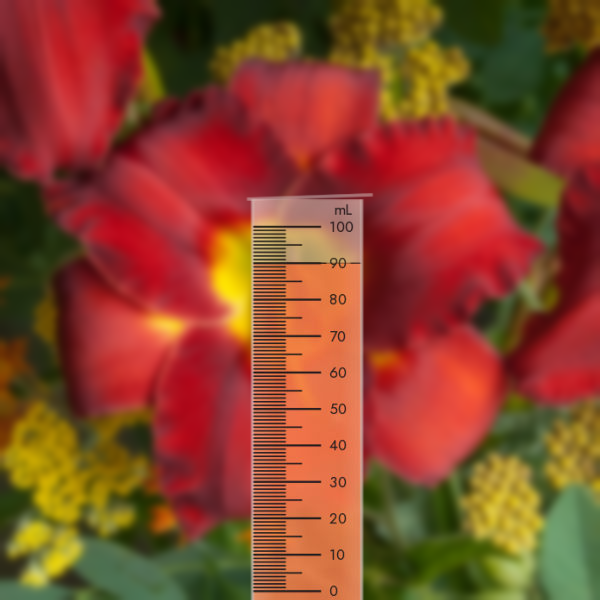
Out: 90 (mL)
